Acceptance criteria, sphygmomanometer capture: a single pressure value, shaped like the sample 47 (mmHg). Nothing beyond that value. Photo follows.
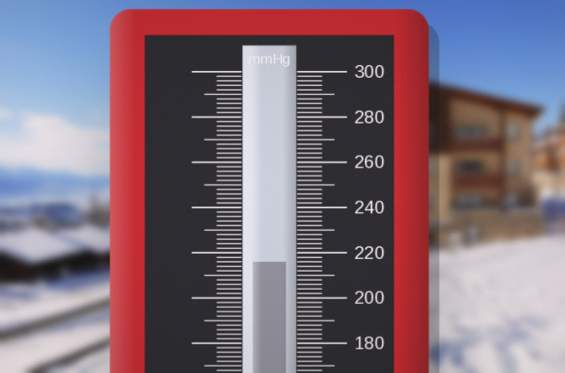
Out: 216 (mmHg)
